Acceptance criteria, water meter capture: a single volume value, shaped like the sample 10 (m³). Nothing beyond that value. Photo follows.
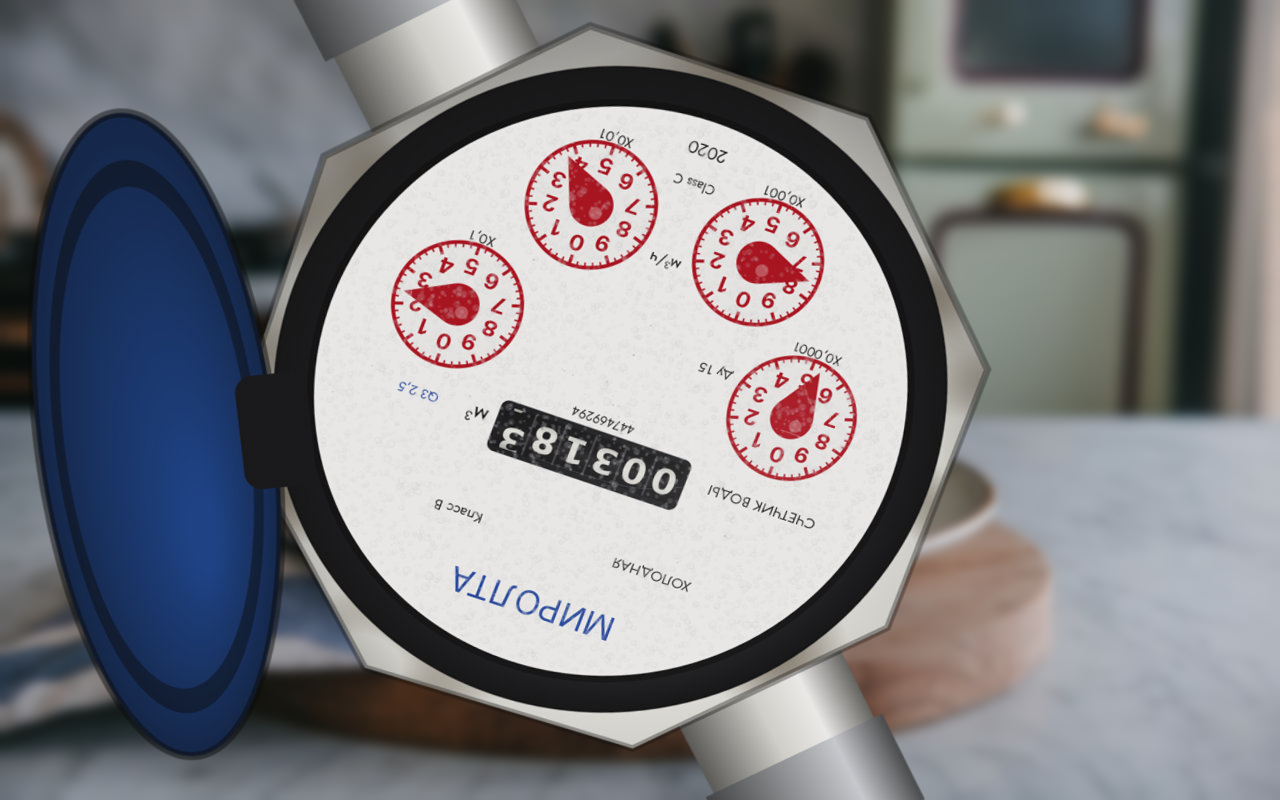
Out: 3183.2375 (m³)
